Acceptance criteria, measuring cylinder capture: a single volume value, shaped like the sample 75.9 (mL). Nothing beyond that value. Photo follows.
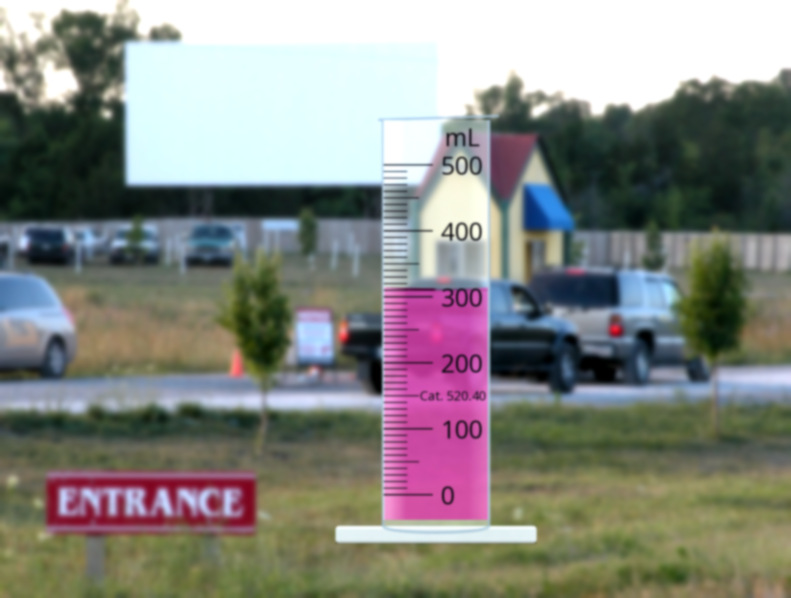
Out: 310 (mL)
